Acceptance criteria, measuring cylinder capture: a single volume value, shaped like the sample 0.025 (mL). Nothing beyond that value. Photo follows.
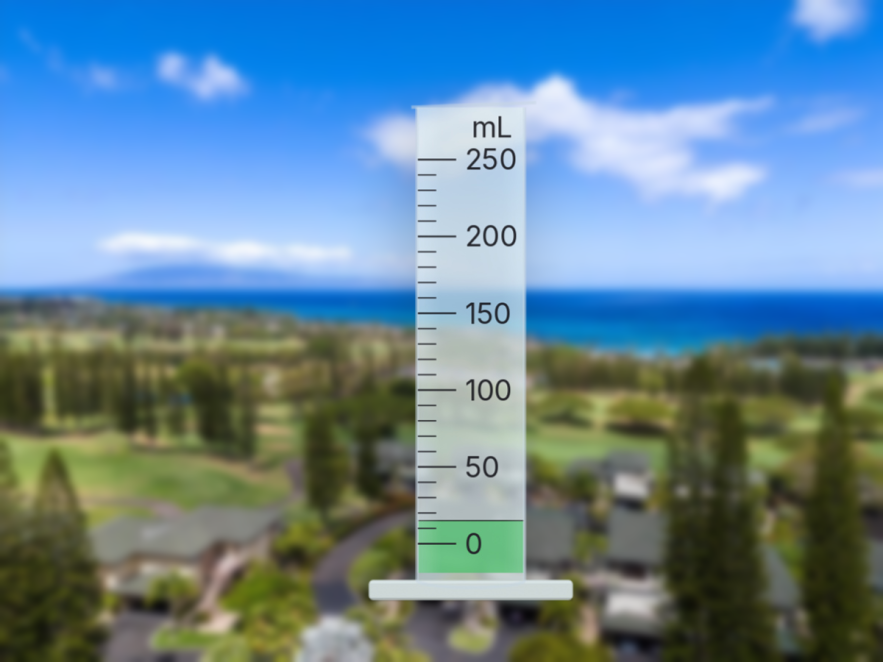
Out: 15 (mL)
